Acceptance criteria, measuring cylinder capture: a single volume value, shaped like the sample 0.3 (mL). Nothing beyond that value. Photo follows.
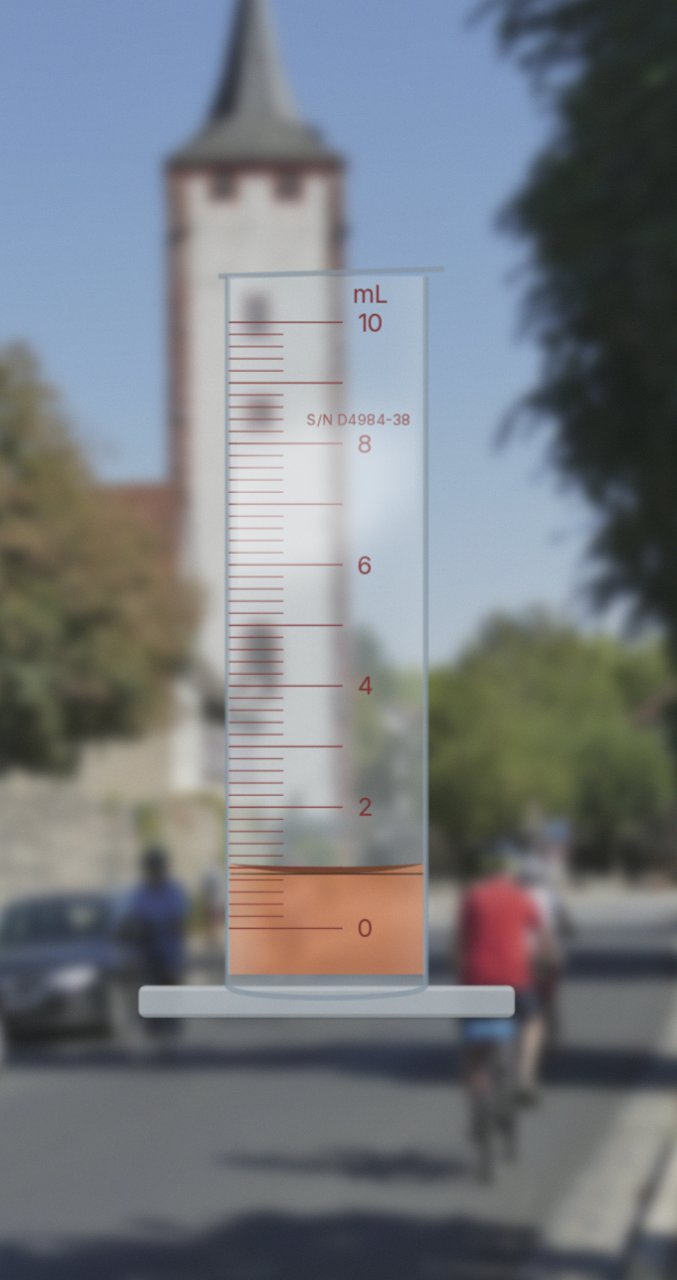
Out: 0.9 (mL)
